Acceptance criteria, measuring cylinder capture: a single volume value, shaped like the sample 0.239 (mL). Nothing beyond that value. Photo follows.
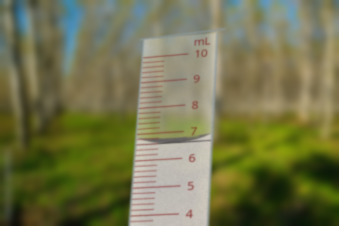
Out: 6.6 (mL)
